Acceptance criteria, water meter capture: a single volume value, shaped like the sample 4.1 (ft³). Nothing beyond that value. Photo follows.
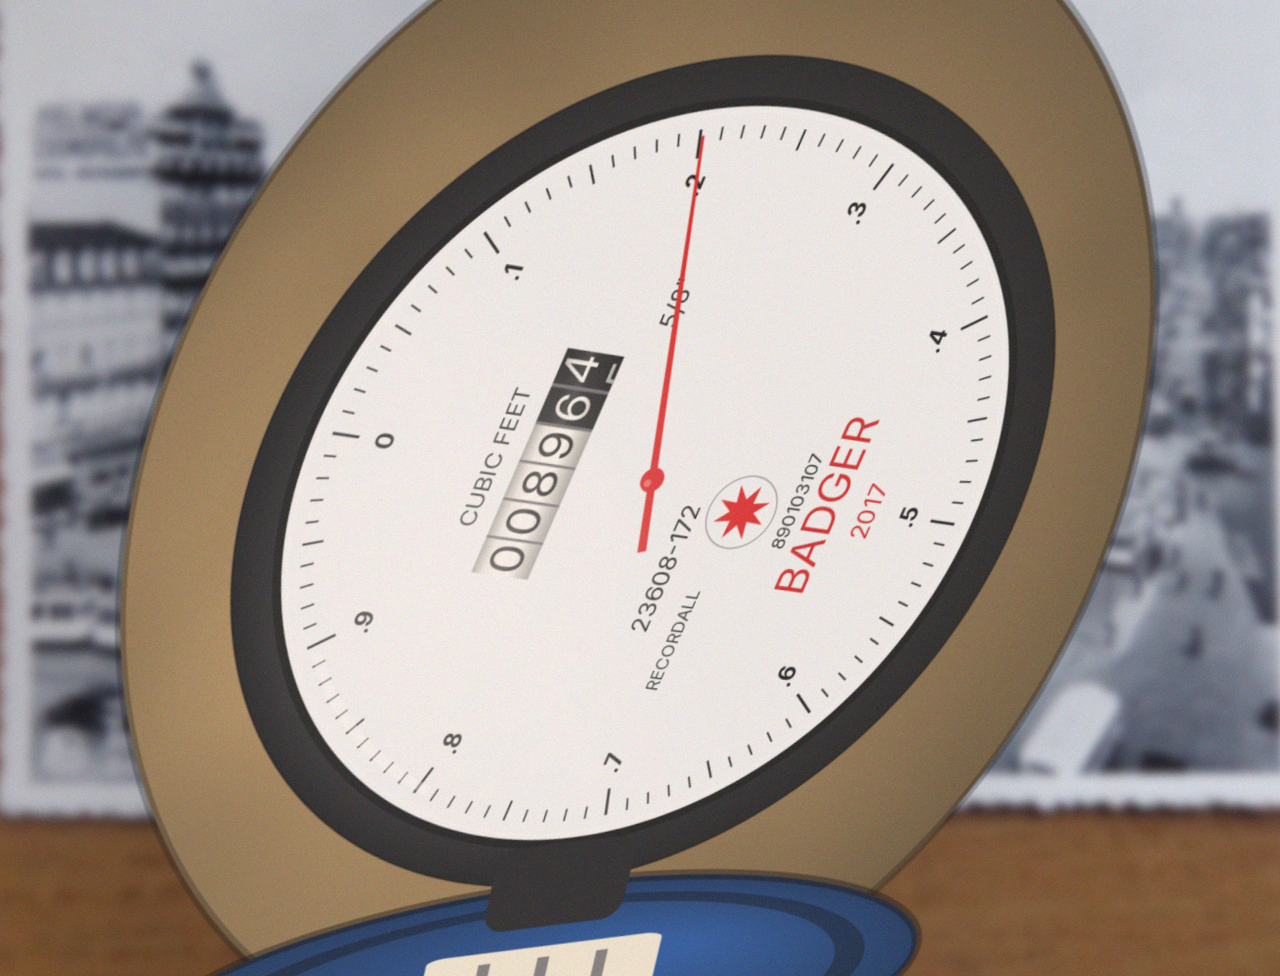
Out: 8964.20 (ft³)
